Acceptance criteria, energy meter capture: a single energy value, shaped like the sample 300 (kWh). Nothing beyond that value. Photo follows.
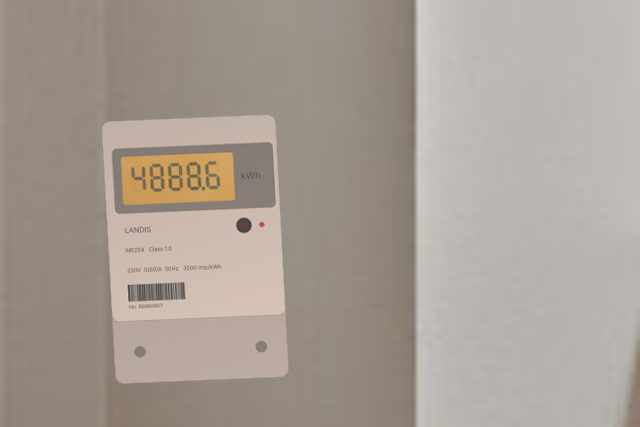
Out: 4888.6 (kWh)
